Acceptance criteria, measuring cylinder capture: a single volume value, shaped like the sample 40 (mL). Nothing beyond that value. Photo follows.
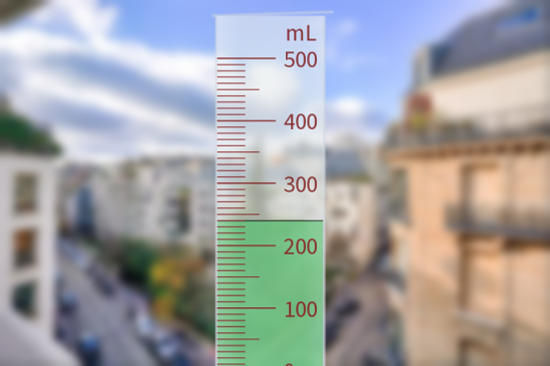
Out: 240 (mL)
